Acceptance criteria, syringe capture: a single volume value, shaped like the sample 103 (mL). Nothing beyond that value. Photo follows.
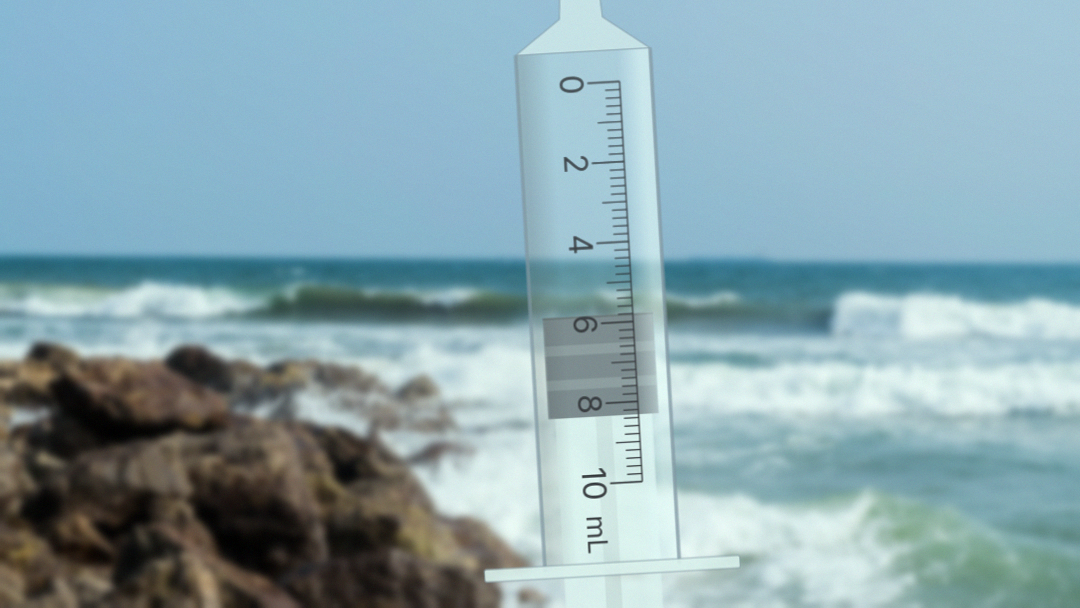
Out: 5.8 (mL)
